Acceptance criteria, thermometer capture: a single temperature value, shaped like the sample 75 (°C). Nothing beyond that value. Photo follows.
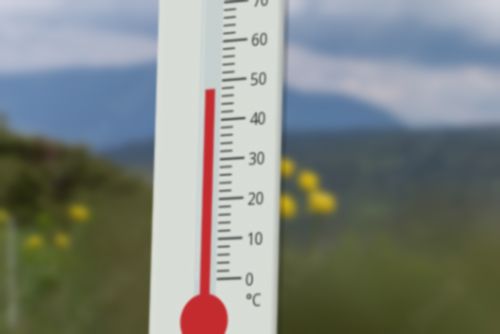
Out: 48 (°C)
